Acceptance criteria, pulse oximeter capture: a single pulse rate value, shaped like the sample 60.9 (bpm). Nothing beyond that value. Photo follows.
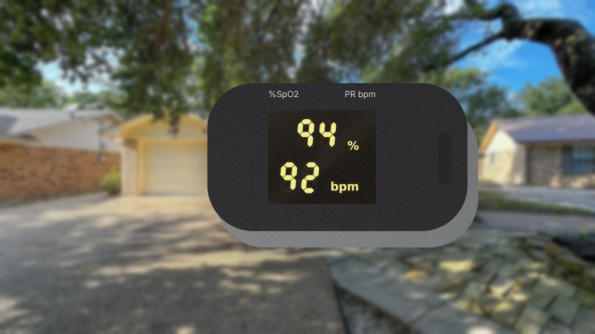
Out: 92 (bpm)
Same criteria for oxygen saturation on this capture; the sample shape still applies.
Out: 94 (%)
